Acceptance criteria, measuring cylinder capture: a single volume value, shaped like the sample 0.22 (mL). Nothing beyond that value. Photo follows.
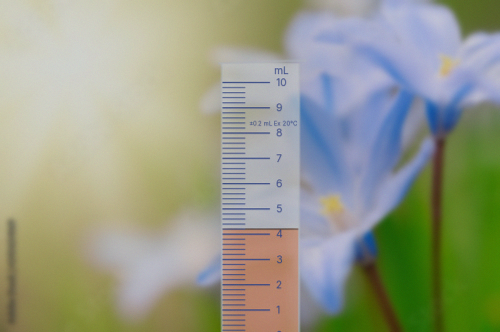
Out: 4.2 (mL)
